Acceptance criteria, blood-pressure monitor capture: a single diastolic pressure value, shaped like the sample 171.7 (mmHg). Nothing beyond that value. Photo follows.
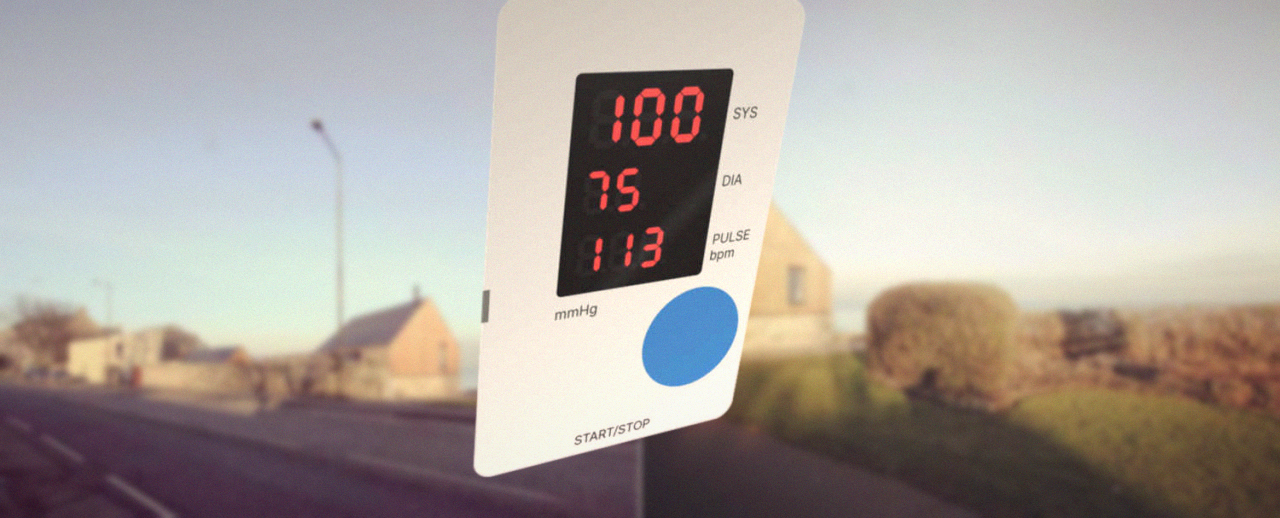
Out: 75 (mmHg)
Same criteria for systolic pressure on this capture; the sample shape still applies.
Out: 100 (mmHg)
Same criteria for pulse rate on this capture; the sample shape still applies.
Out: 113 (bpm)
